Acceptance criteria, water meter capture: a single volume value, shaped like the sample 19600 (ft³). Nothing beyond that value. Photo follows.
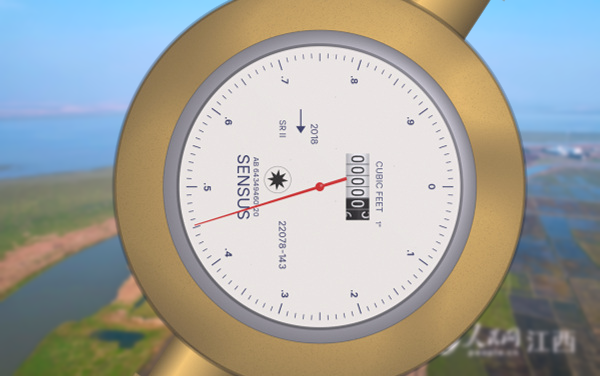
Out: 5.45 (ft³)
